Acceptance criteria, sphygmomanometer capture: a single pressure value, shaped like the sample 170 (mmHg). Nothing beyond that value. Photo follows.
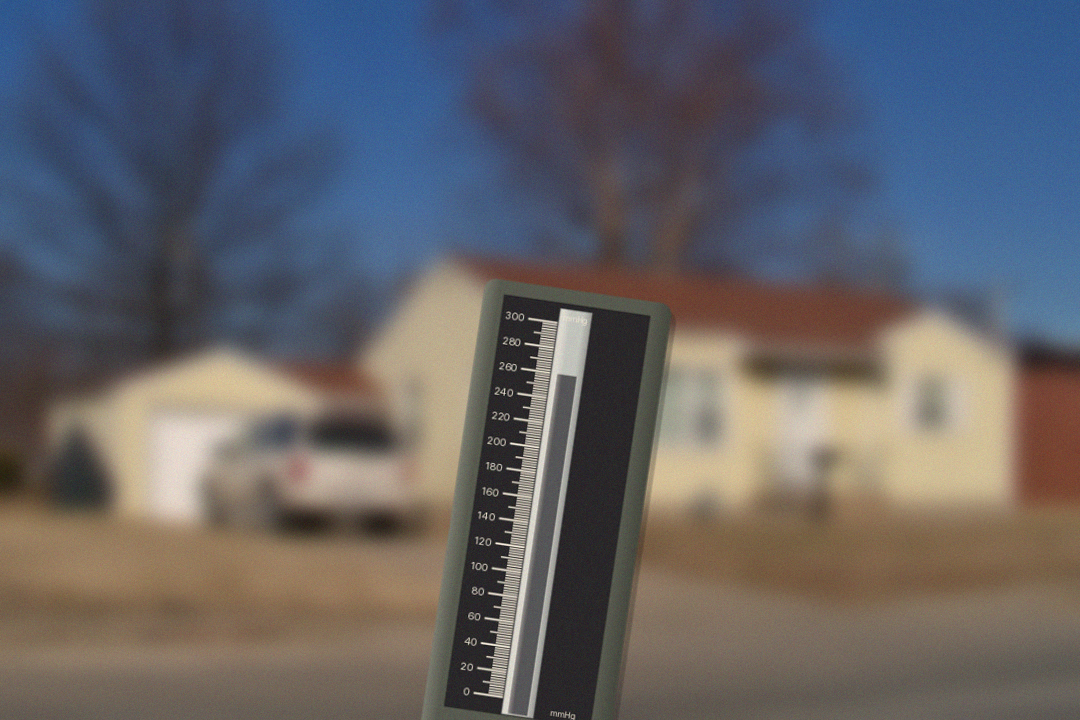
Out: 260 (mmHg)
